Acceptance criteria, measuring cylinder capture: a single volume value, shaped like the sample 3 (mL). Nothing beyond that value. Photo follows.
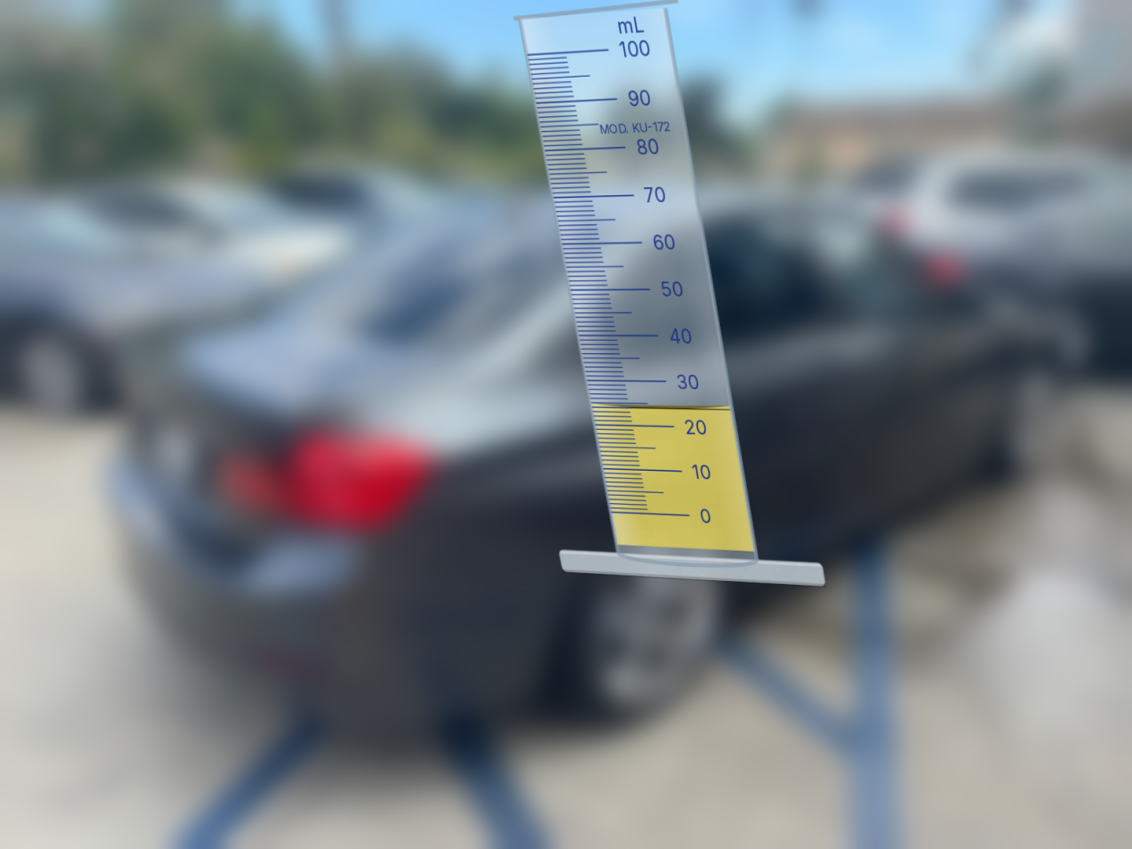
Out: 24 (mL)
